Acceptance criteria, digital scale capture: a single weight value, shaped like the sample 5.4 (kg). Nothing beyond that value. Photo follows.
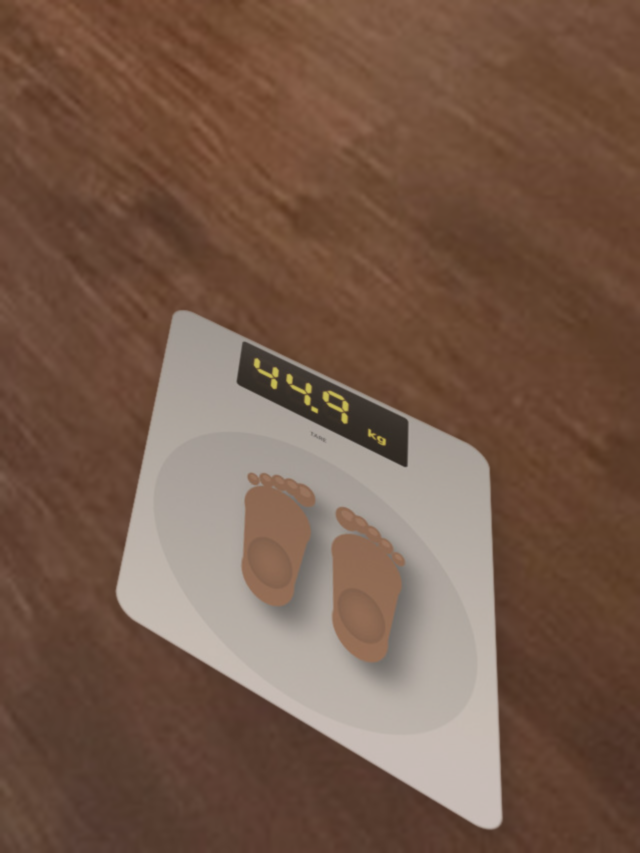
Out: 44.9 (kg)
